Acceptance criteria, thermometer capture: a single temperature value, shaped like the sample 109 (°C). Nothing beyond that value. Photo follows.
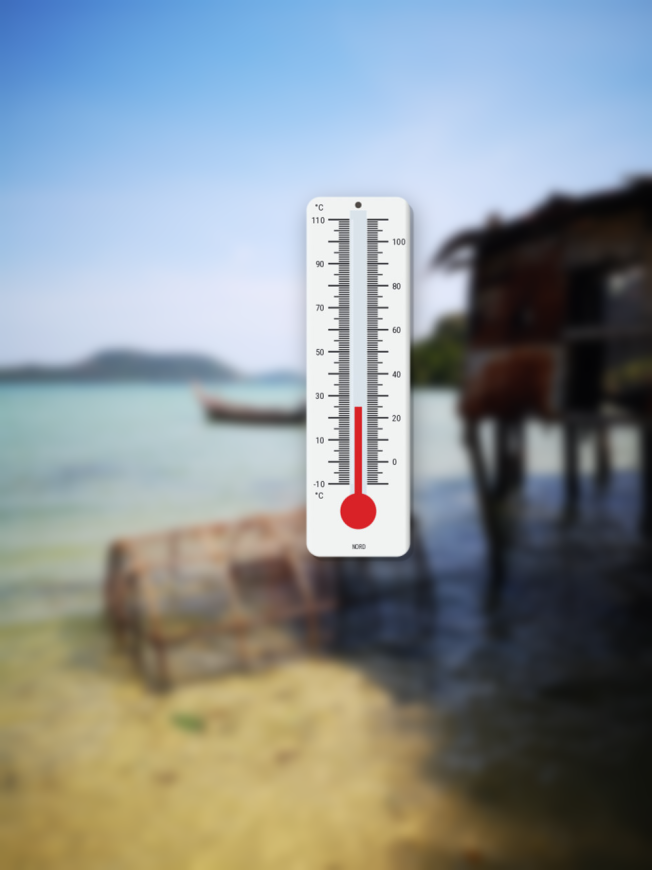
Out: 25 (°C)
